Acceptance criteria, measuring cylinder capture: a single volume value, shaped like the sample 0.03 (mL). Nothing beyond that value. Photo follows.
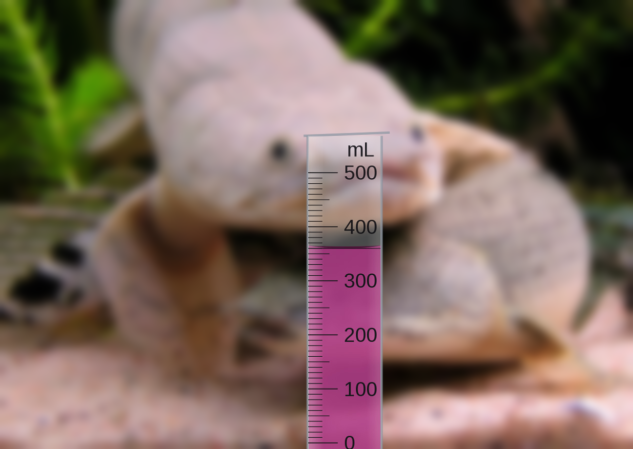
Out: 360 (mL)
